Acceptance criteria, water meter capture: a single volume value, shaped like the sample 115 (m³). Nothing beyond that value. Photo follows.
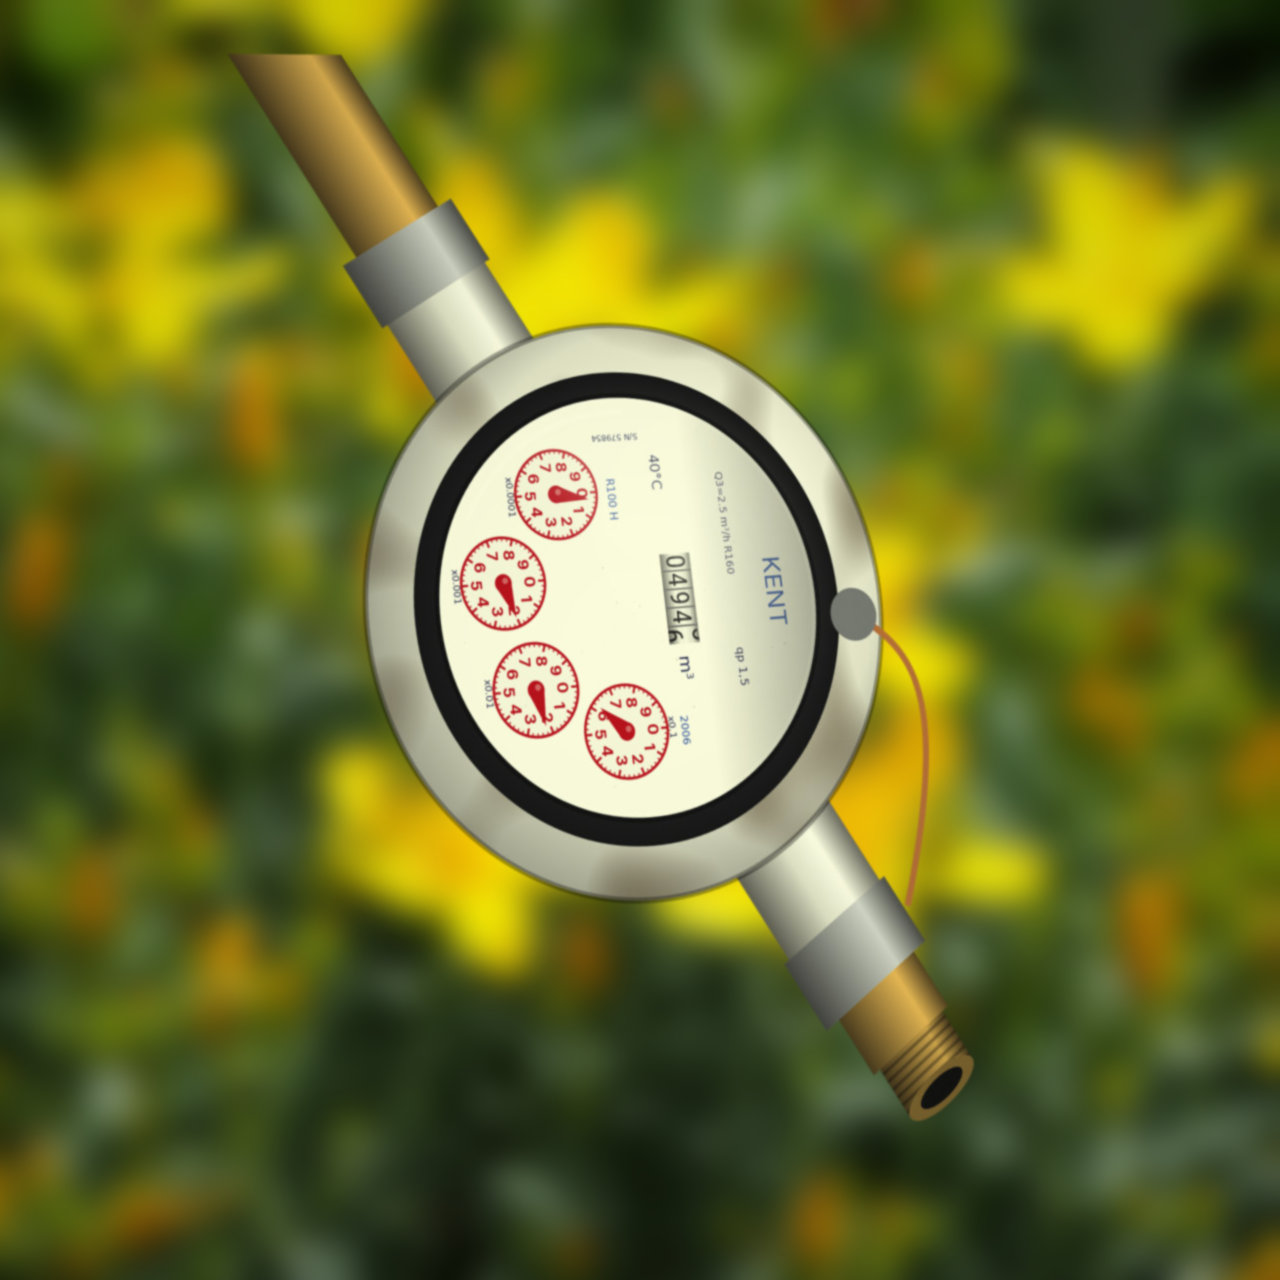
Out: 4945.6220 (m³)
